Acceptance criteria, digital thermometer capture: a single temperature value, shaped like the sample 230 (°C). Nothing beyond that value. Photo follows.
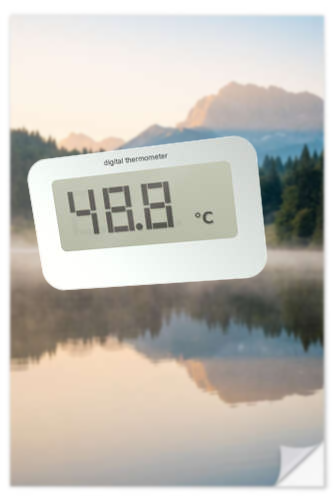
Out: 48.8 (°C)
